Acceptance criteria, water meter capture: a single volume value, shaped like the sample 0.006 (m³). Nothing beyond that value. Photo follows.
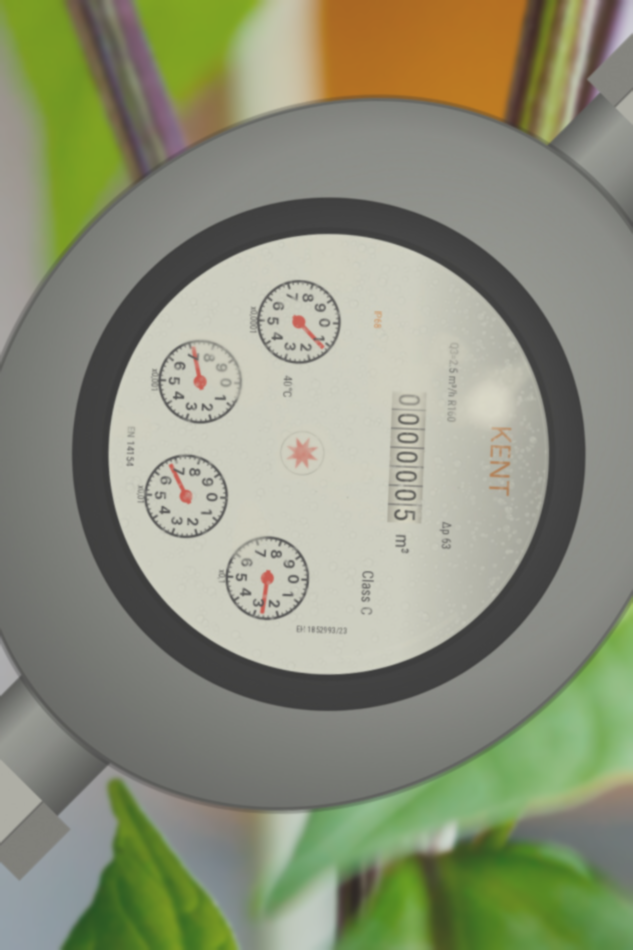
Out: 5.2671 (m³)
